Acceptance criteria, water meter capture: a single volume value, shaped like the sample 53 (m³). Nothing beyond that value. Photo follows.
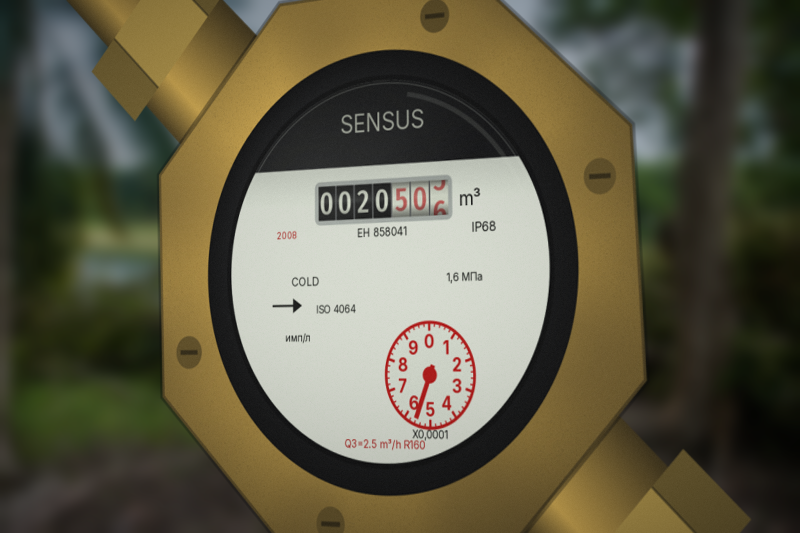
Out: 20.5055 (m³)
